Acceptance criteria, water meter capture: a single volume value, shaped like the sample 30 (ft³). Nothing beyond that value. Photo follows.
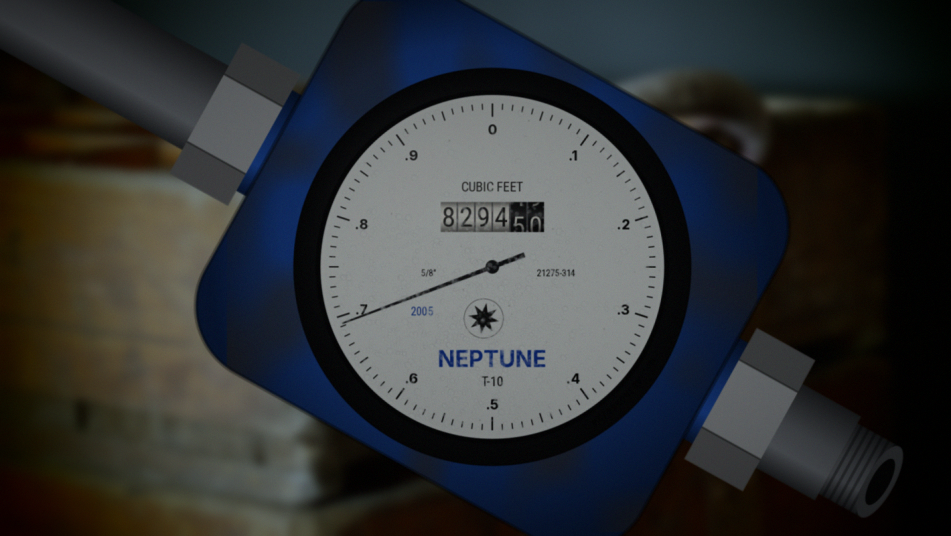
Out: 829449.69 (ft³)
